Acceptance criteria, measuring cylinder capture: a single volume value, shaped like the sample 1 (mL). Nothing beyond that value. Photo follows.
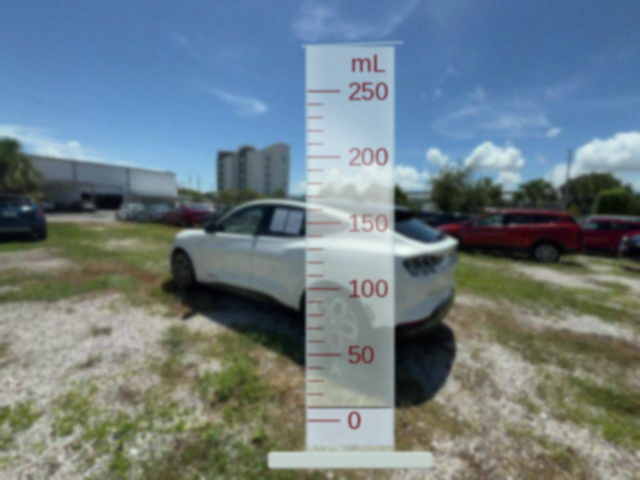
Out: 10 (mL)
